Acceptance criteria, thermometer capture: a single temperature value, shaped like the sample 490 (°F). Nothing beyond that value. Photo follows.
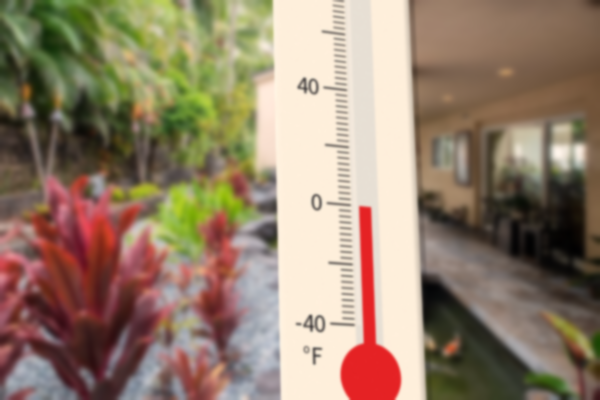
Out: 0 (°F)
